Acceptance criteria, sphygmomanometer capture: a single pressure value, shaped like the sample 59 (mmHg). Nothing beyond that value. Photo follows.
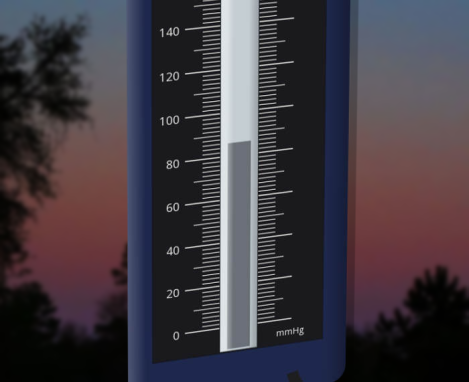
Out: 86 (mmHg)
